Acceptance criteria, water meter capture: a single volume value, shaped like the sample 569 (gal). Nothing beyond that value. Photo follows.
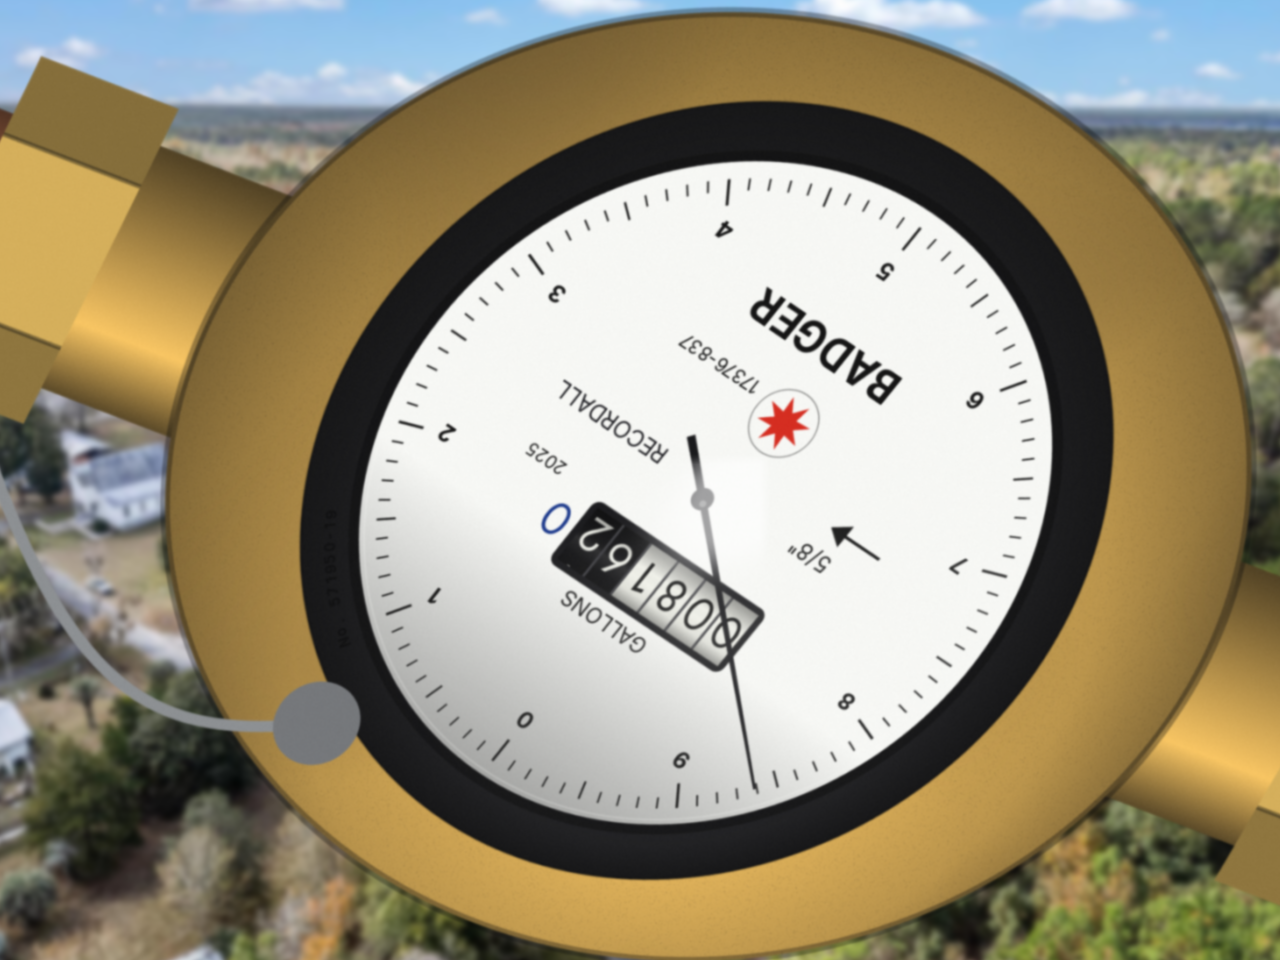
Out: 81618.6 (gal)
